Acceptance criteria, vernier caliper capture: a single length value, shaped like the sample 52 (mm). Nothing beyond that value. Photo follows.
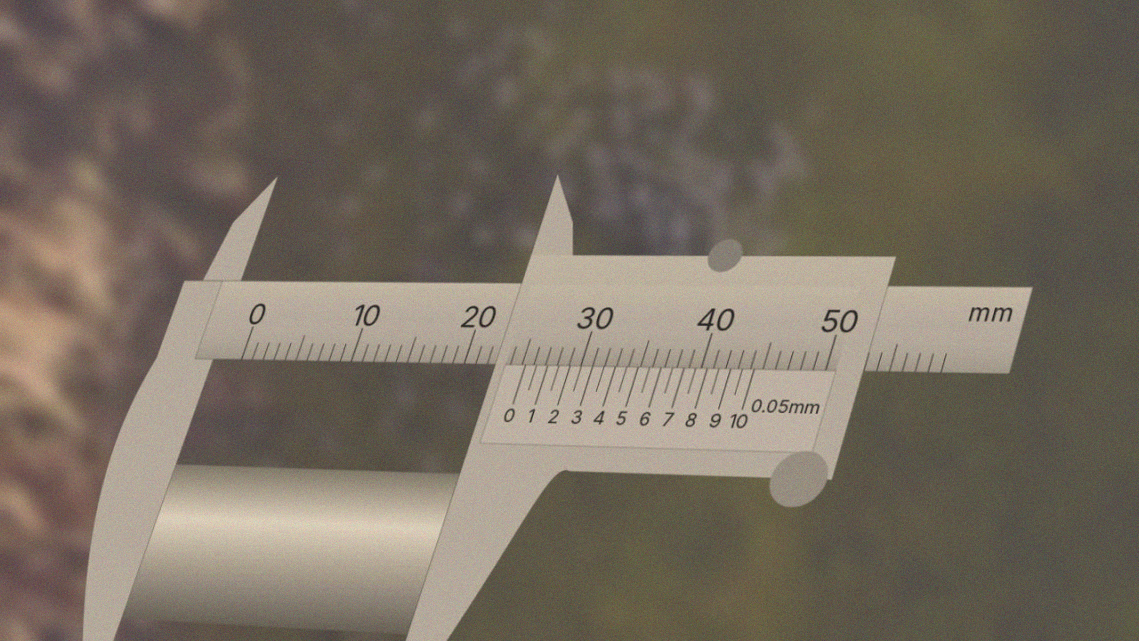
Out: 25.3 (mm)
